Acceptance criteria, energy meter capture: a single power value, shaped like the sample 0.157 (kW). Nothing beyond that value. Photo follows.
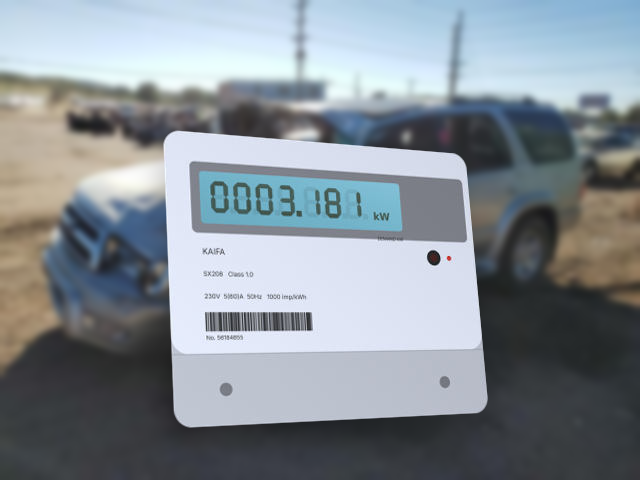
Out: 3.181 (kW)
